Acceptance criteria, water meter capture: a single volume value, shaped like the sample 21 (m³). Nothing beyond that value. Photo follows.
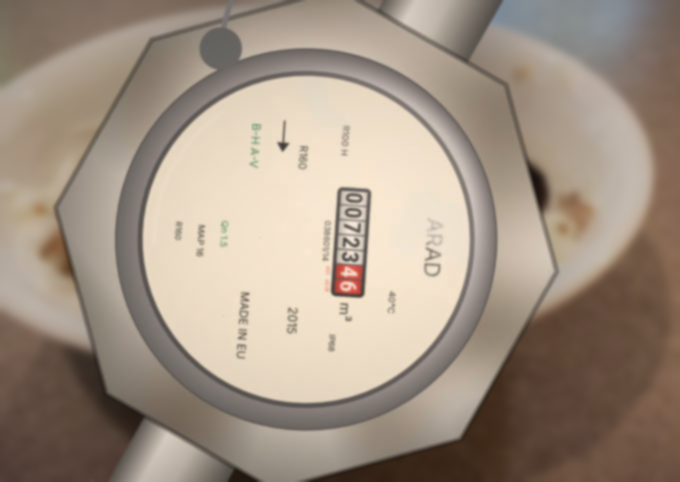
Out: 723.46 (m³)
